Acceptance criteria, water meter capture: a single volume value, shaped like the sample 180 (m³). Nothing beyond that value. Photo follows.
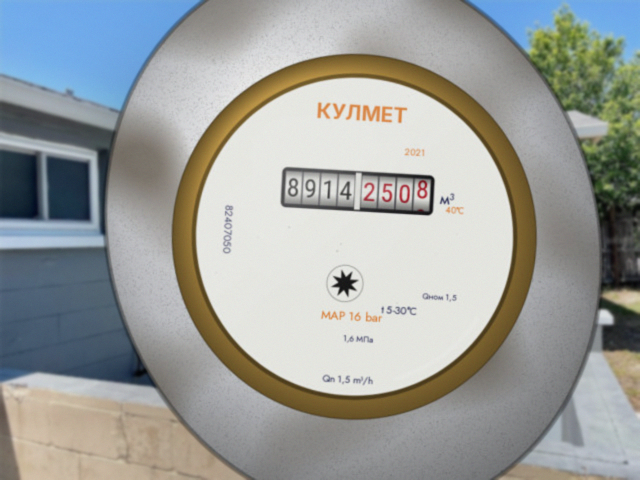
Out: 8914.2508 (m³)
